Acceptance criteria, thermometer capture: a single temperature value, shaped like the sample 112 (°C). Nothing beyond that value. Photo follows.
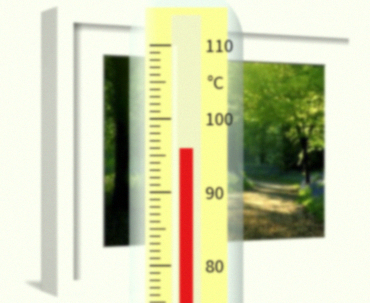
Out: 96 (°C)
